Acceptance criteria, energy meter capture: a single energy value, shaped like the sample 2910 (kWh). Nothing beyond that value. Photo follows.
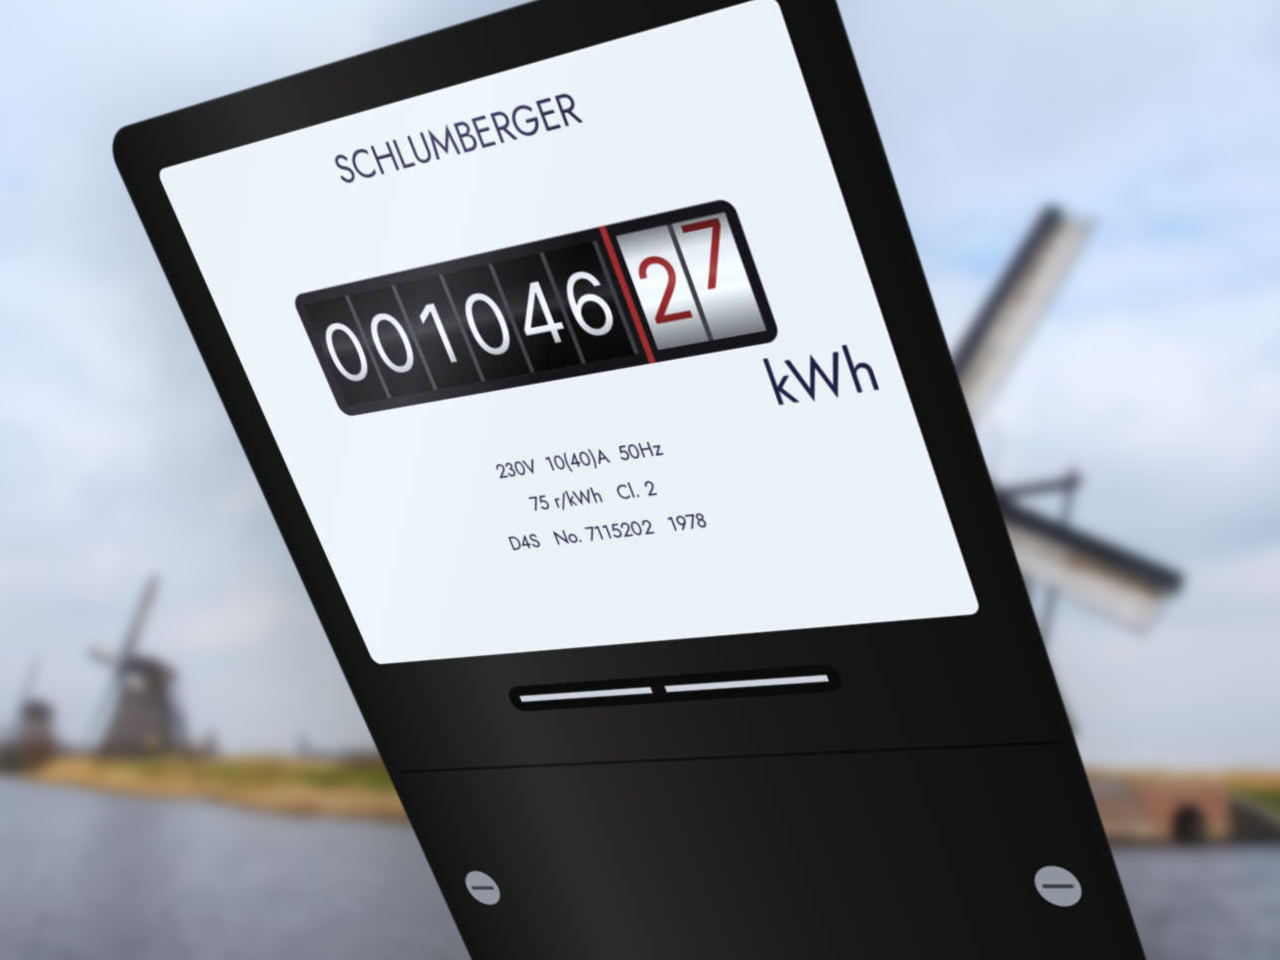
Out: 1046.27 (kWh)
